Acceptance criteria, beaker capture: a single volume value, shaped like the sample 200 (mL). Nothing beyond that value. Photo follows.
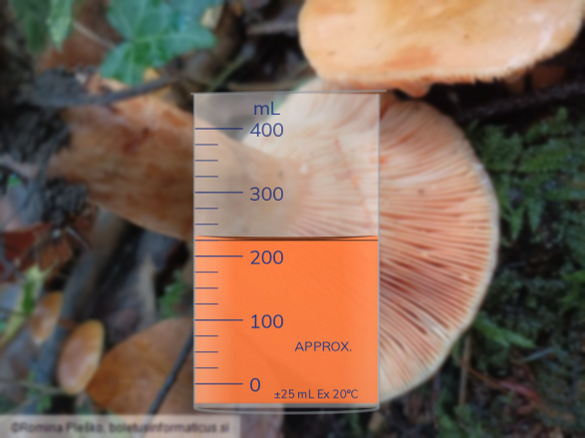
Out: 225 (mL)
